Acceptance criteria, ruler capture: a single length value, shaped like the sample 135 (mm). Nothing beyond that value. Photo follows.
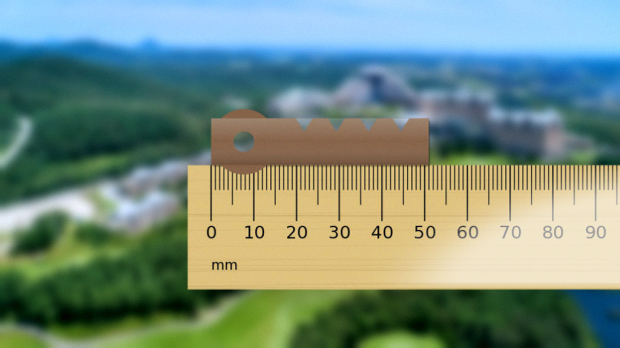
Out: 51 (mm)
